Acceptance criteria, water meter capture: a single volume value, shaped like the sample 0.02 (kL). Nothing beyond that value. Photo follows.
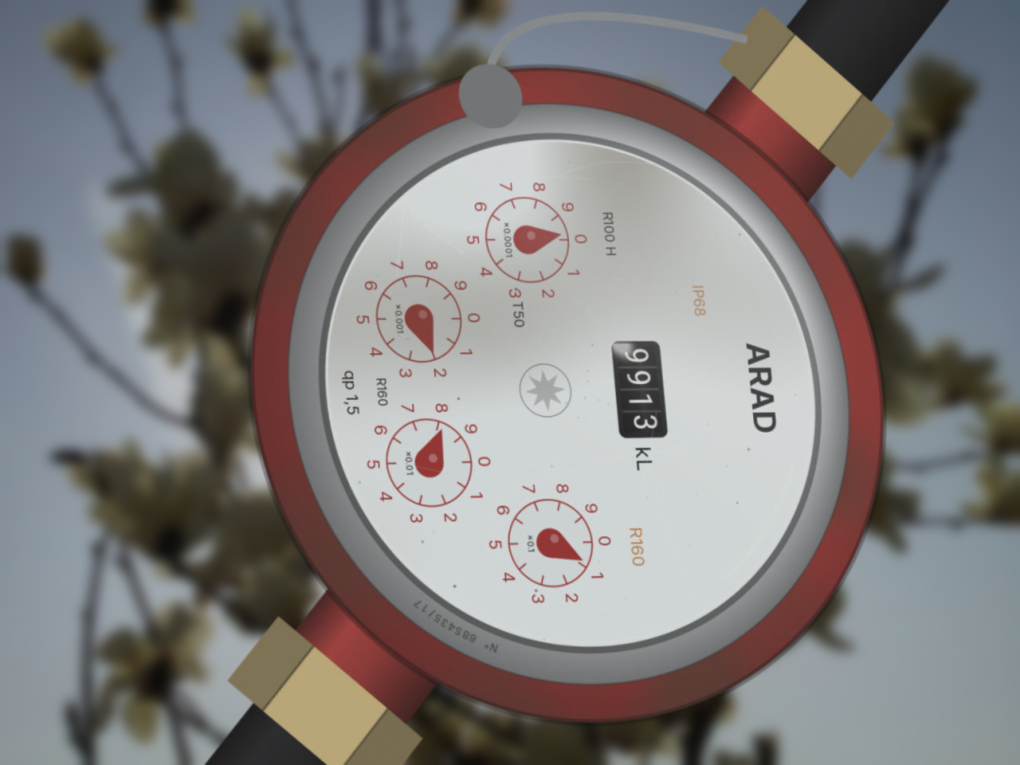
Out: 9913.0819 (kL)
